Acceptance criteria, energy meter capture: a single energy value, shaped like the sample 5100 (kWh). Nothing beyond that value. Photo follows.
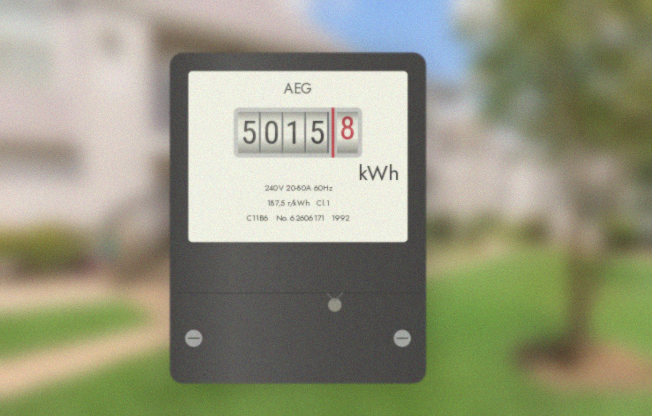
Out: 5015.8 (kWh)
